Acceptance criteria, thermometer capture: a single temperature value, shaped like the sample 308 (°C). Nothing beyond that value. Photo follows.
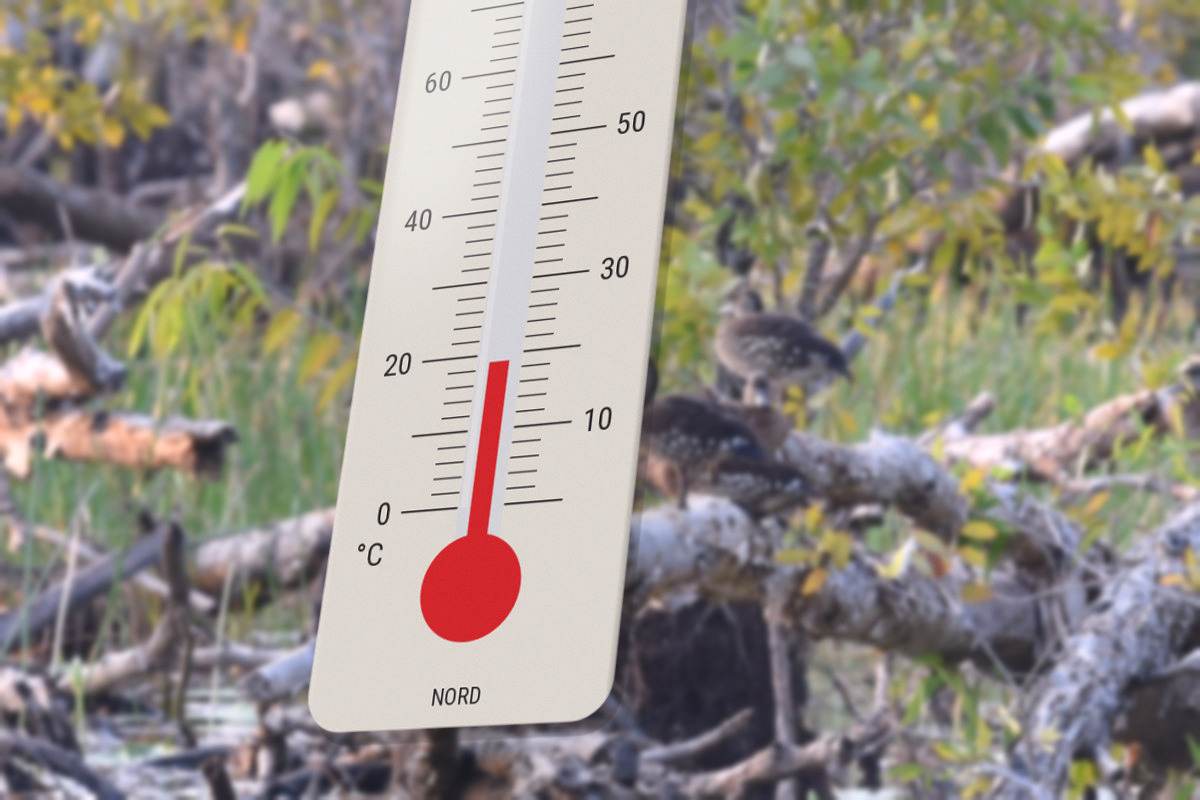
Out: 19 (°C)
